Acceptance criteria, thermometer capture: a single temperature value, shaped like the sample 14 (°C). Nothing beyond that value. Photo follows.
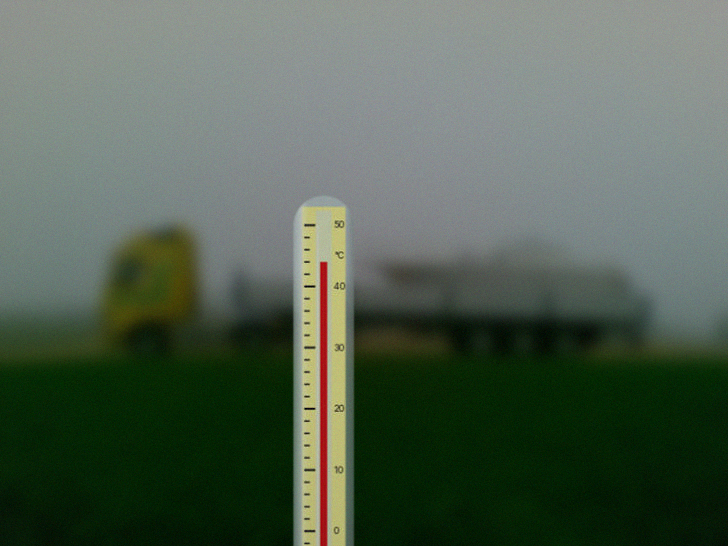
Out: 44 (°C)
